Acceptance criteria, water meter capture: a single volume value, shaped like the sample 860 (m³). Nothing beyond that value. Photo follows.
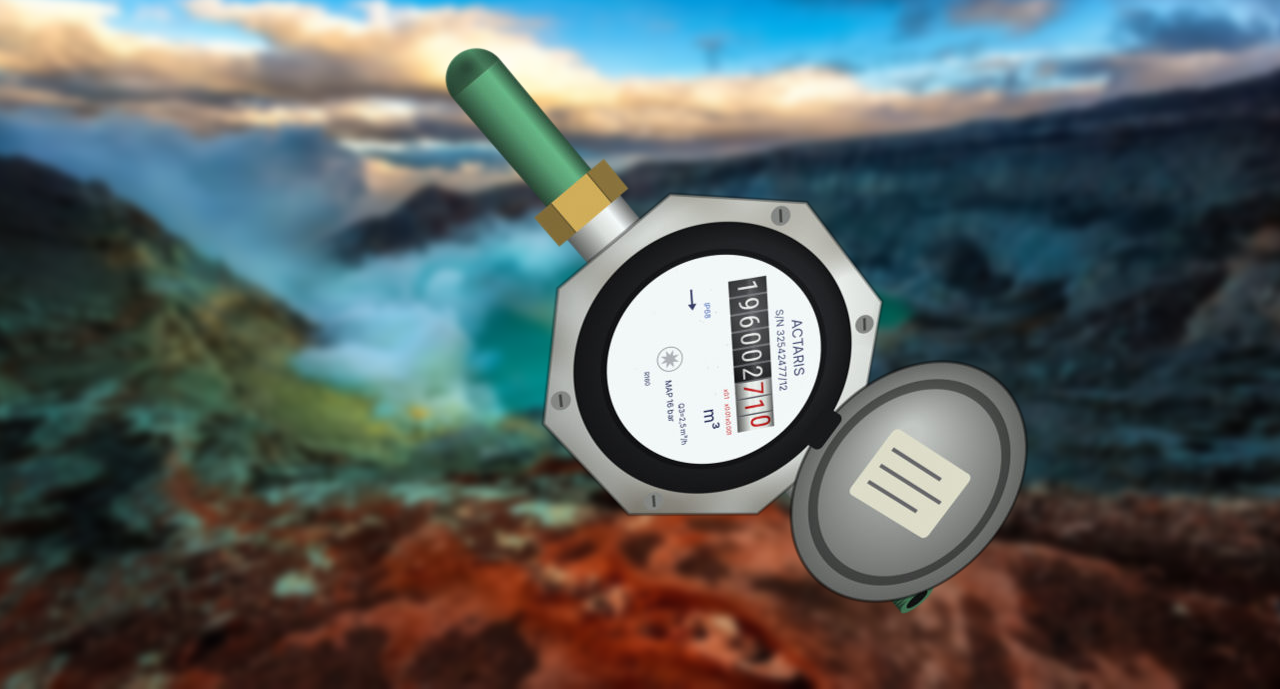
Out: 196002.710 (m³)
